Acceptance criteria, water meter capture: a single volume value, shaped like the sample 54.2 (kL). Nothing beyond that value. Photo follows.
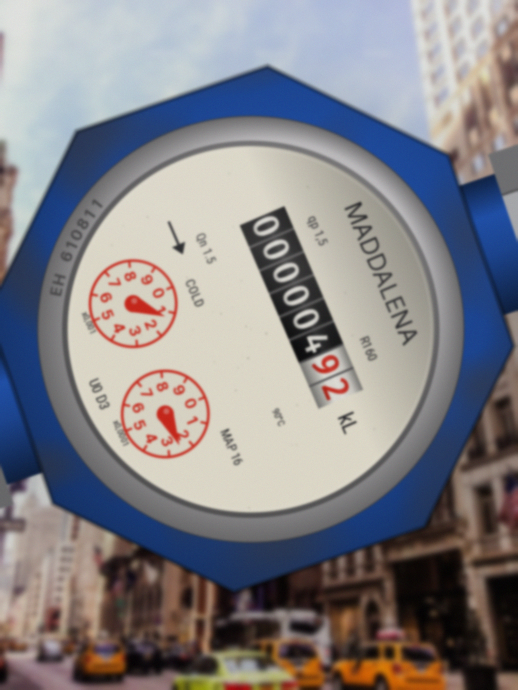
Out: 4.9212 (kL)
